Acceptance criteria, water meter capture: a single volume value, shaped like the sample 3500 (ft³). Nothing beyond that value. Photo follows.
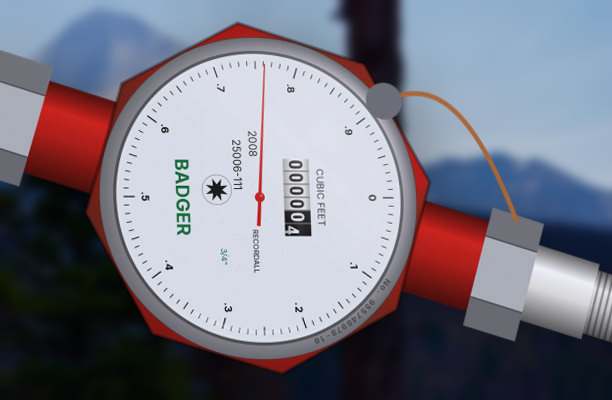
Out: 3.76 (ft³)
